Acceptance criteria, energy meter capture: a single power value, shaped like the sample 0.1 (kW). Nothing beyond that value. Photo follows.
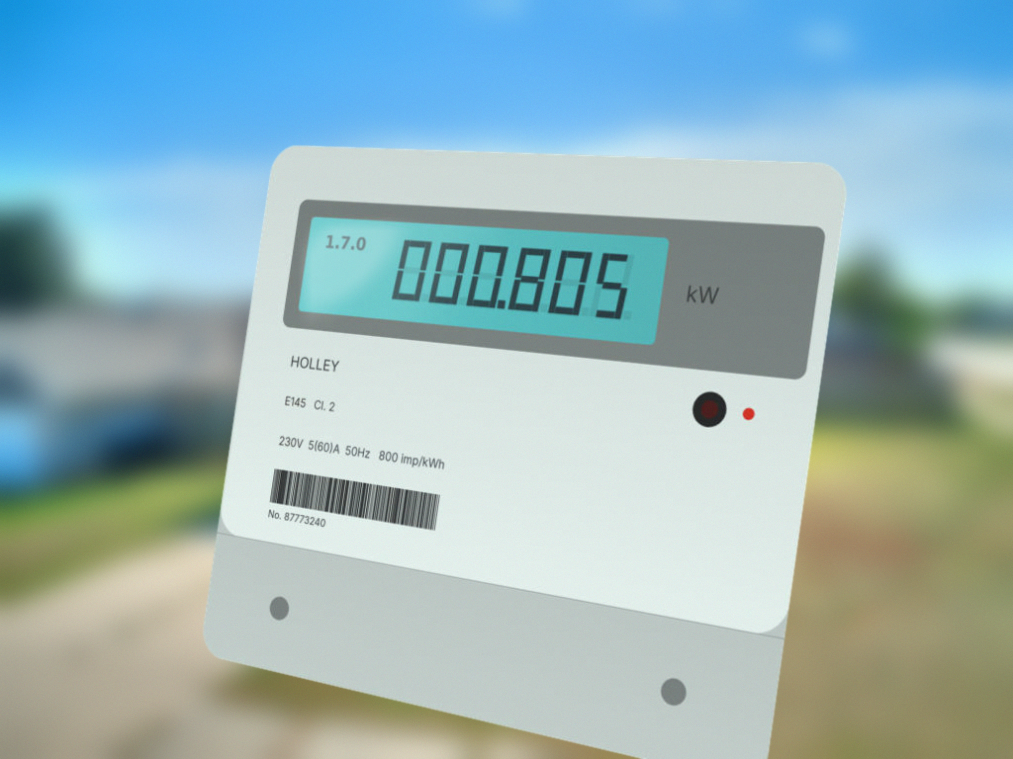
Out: 0.805 (kW)
